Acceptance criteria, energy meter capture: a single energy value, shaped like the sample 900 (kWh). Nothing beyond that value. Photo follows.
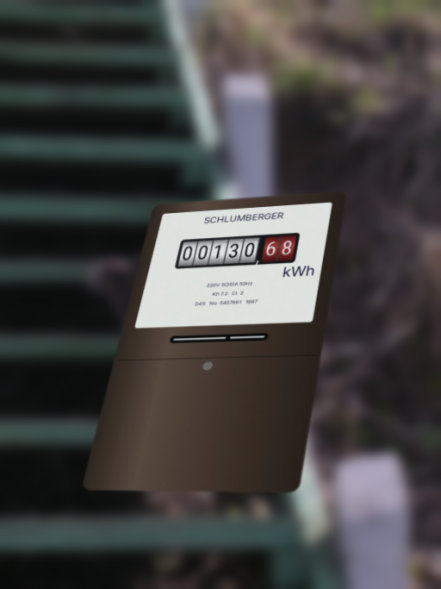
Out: 130.68 (kWh)
